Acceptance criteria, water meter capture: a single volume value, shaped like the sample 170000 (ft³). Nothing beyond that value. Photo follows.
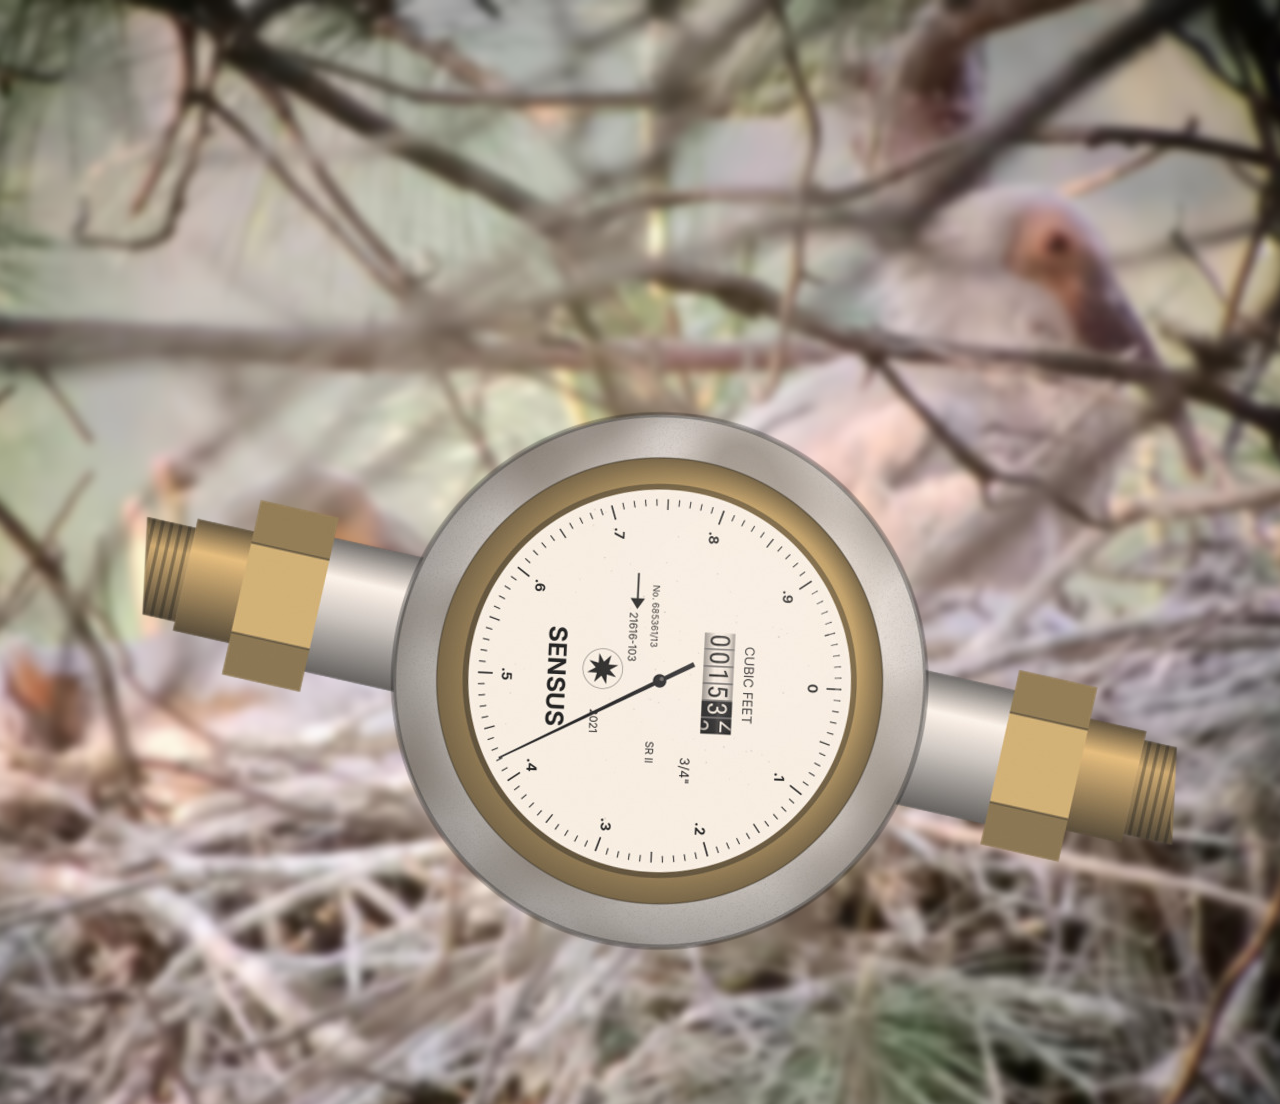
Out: 1532.42 (ft³)
